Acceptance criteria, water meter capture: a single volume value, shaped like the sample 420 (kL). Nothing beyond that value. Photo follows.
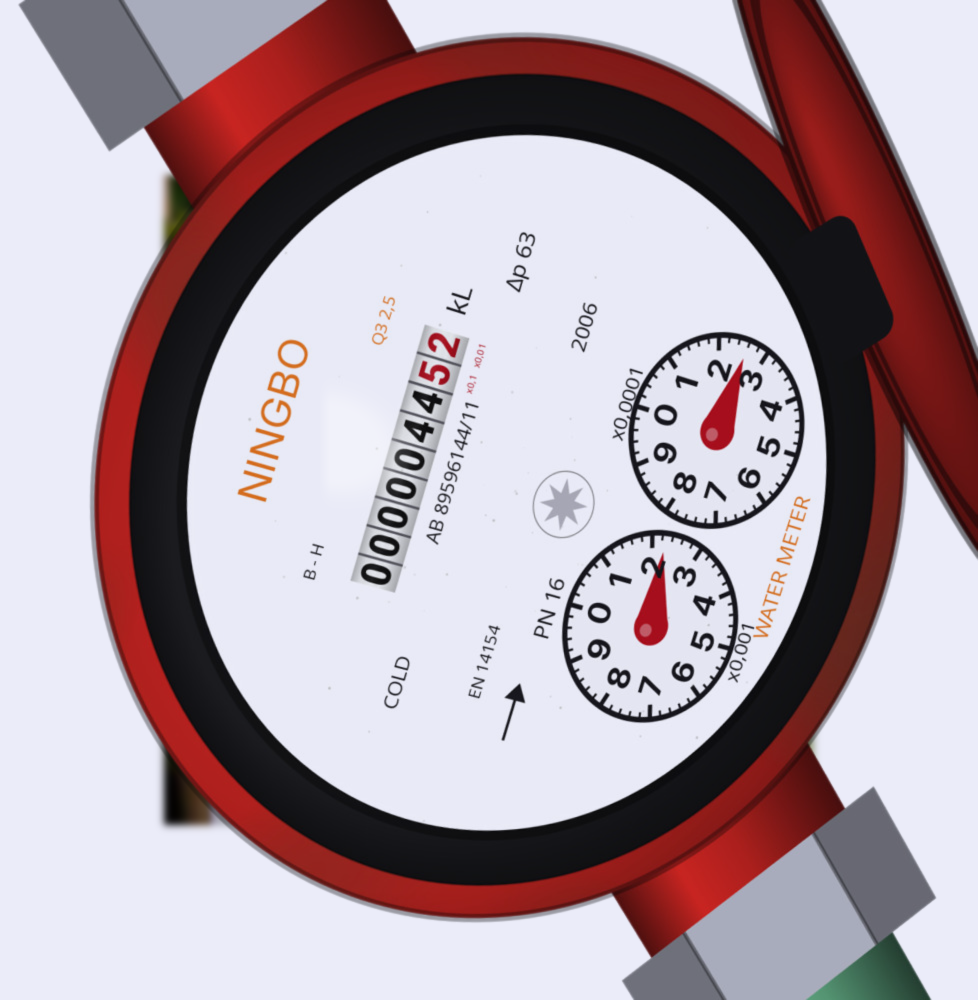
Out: 44.5222 (kL)
